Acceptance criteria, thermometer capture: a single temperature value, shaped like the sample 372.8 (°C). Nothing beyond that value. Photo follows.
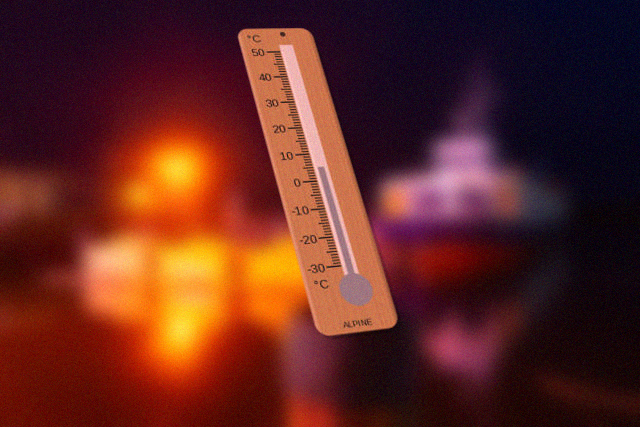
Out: 5 (°C)
